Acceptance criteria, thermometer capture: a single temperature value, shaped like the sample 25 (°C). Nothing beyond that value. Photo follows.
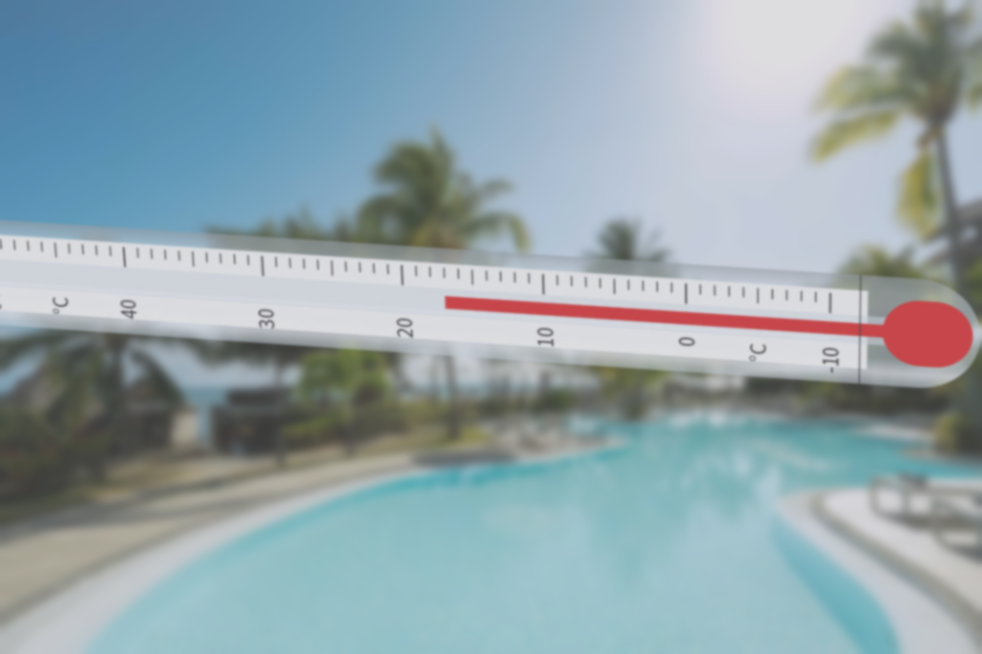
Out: 17 (°C)
